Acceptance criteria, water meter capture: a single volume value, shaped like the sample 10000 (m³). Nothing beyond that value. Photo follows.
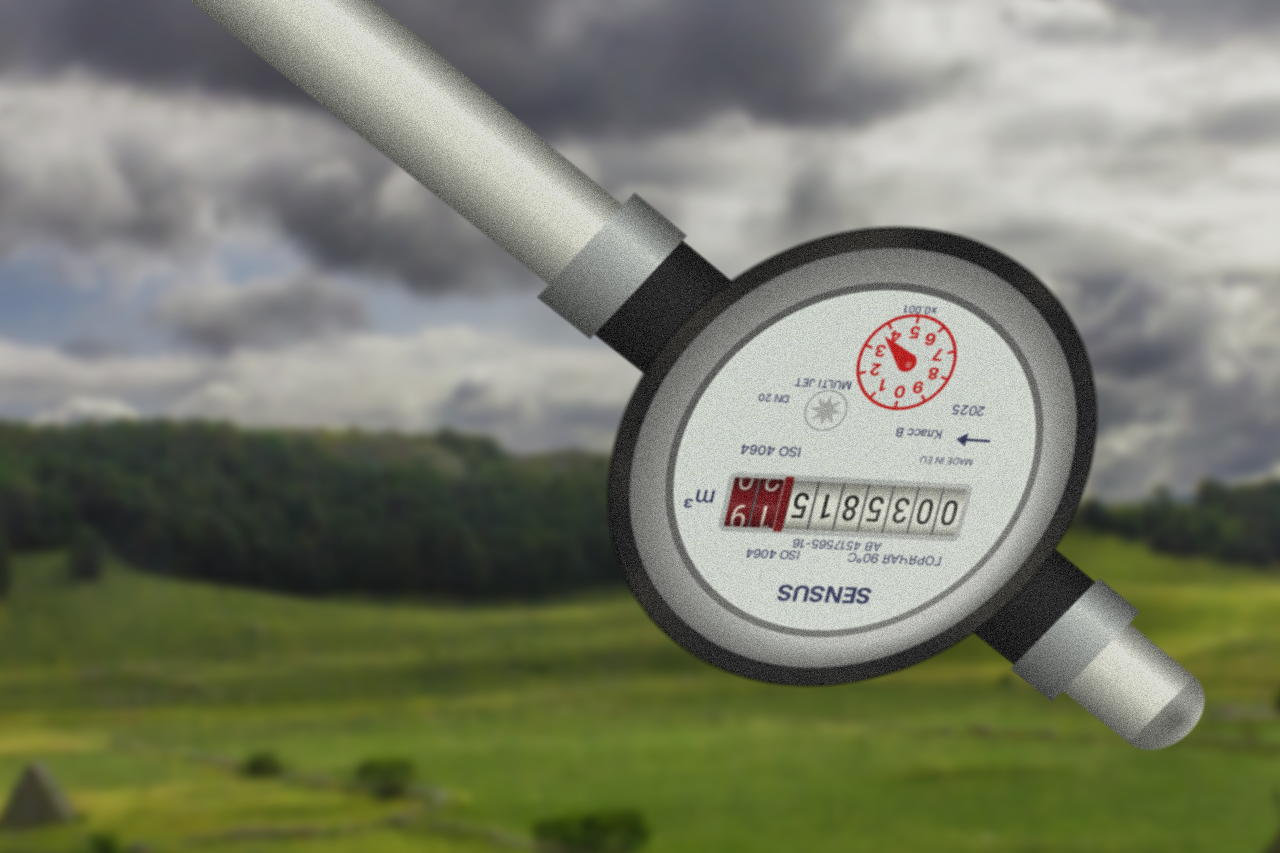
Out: 35815.193 (m³)
